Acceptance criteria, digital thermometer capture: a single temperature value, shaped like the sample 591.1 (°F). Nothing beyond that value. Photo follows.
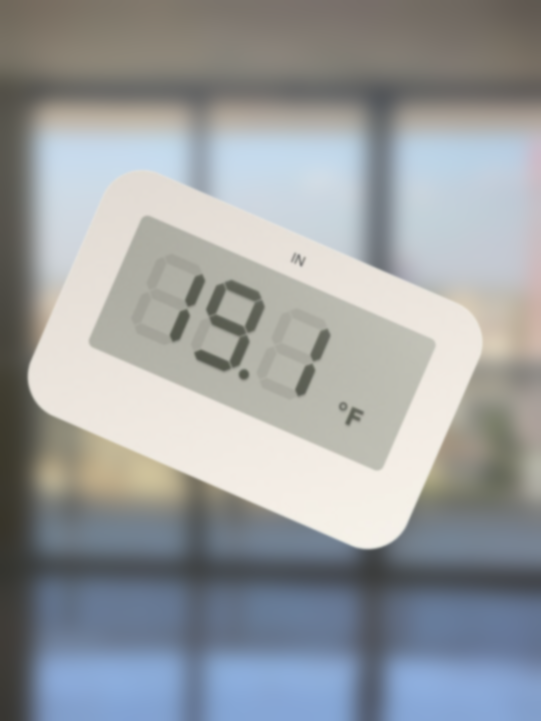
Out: 19.1 (°F)
